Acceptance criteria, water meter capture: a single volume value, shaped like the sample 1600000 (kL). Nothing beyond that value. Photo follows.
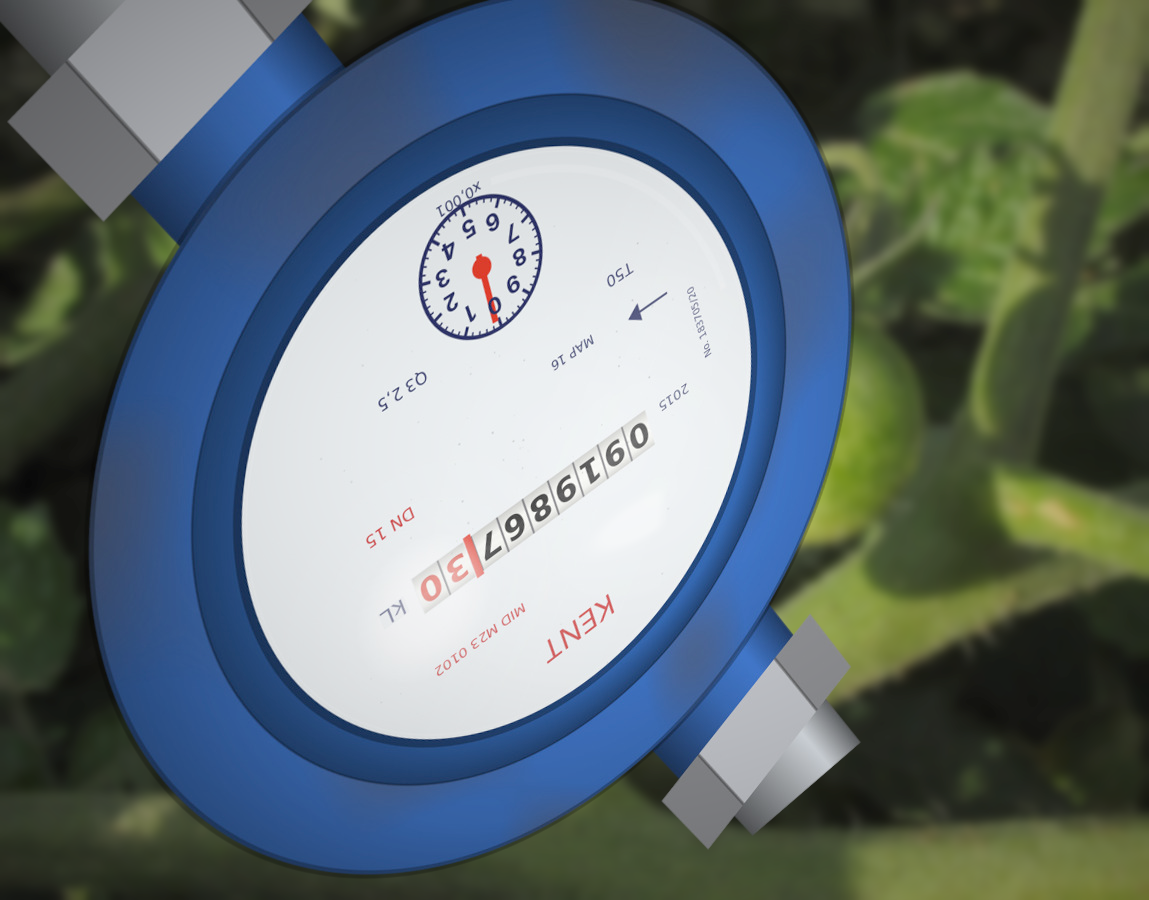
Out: 919867.300 (kL)
